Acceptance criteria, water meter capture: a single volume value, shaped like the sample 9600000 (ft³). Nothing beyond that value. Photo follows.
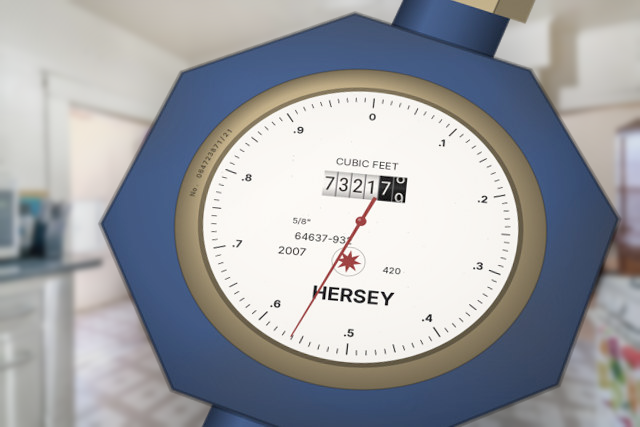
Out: 732178.56 (ft³)
